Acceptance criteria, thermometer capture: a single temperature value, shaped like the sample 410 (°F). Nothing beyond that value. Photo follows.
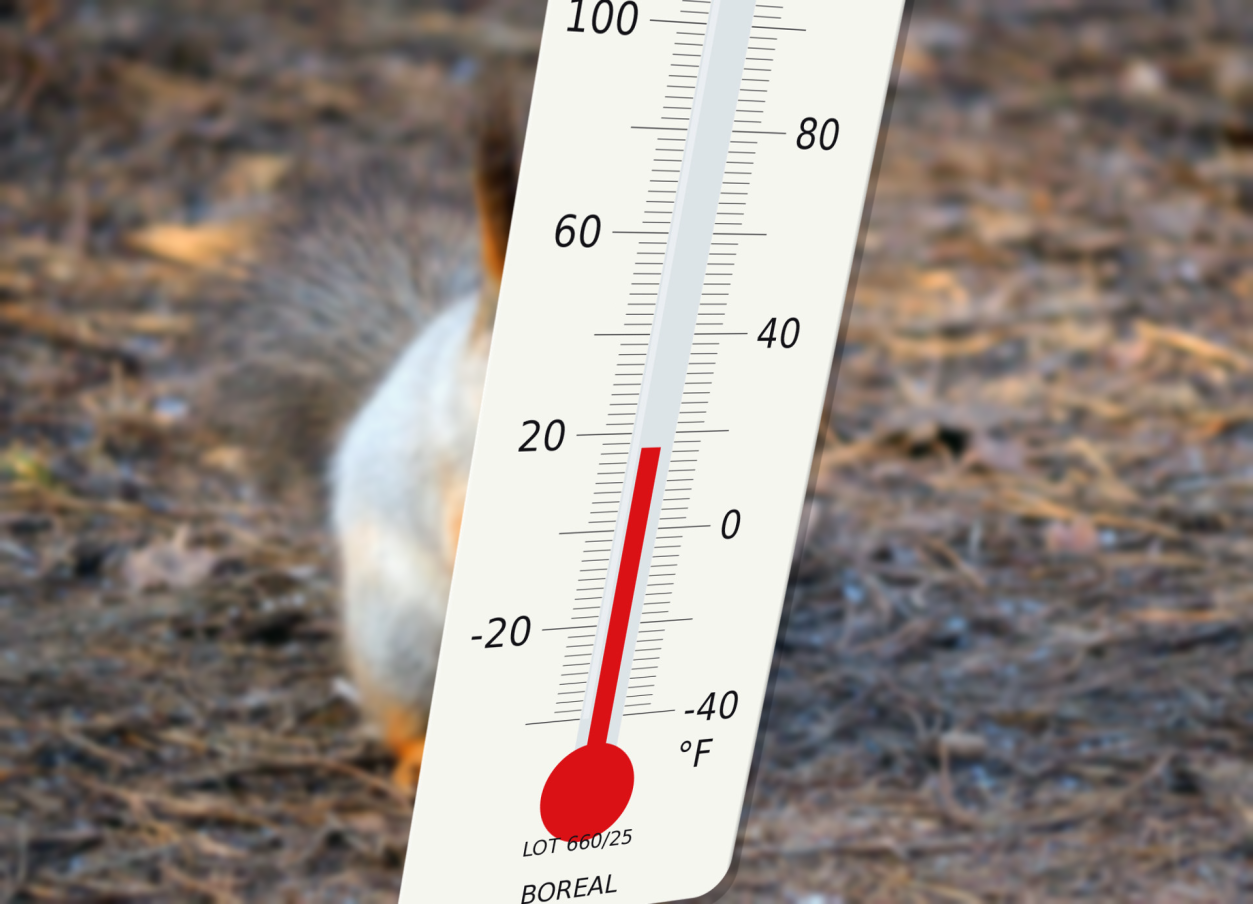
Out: 17 (°F)
